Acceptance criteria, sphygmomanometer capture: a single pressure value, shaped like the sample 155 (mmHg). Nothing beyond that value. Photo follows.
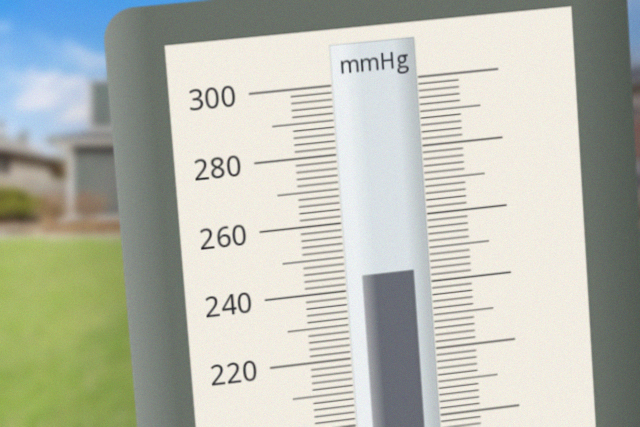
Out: 244 (mmHg)
